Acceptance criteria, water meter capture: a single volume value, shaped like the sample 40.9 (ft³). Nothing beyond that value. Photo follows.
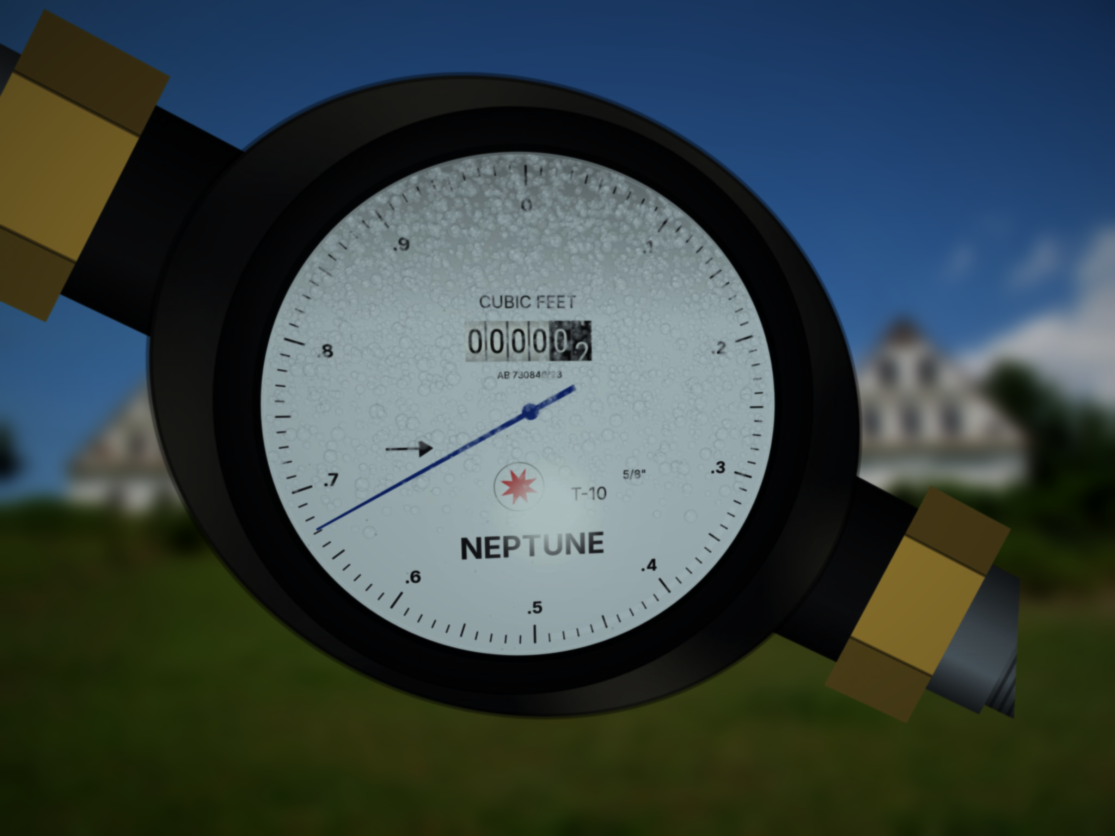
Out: 1.67 (ft³)
